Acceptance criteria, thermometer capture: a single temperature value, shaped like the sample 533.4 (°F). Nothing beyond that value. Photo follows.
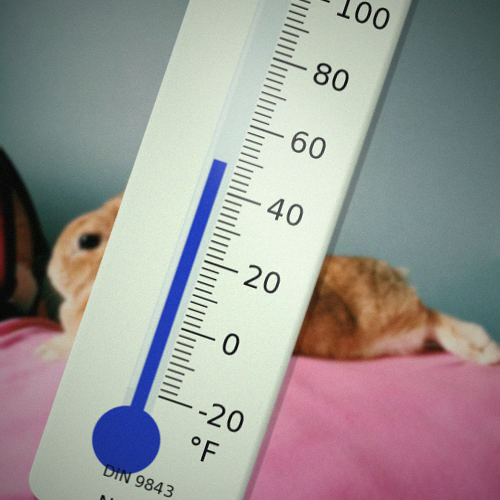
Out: 48 (°F)
